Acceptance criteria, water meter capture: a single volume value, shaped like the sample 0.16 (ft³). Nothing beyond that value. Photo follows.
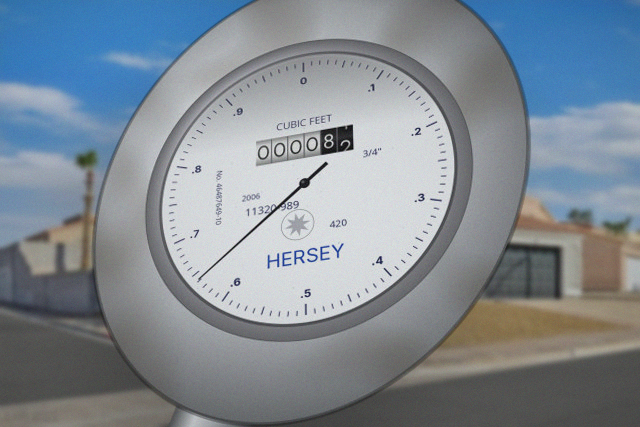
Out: 81.64 (ft³)
